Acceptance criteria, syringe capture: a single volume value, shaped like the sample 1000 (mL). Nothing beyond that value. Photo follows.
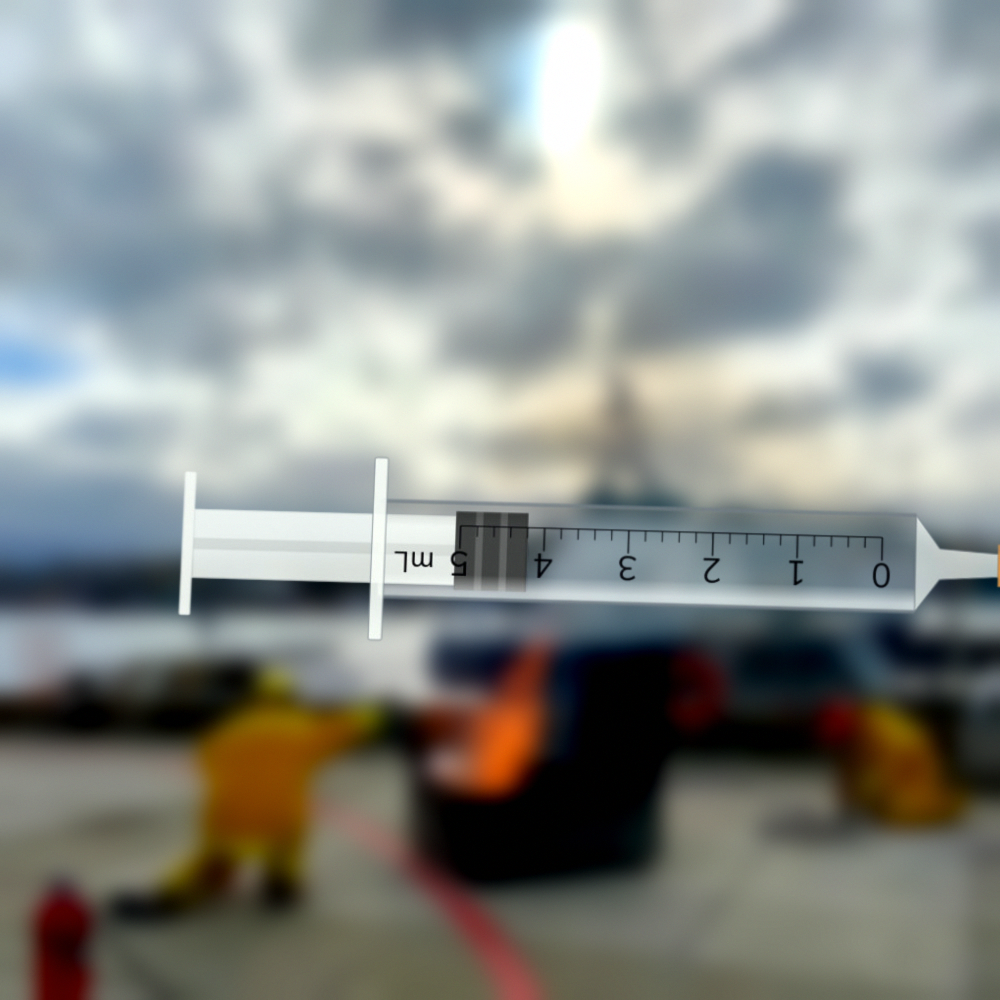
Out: 4.2 (mL)
